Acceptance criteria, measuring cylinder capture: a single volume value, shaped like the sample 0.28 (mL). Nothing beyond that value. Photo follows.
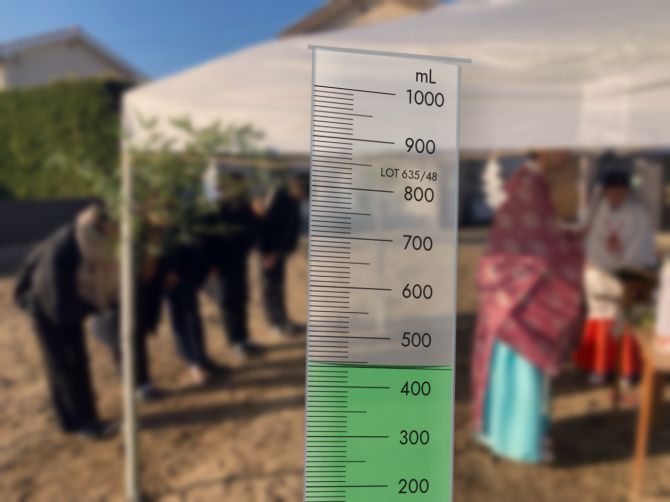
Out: 440 (mL)
